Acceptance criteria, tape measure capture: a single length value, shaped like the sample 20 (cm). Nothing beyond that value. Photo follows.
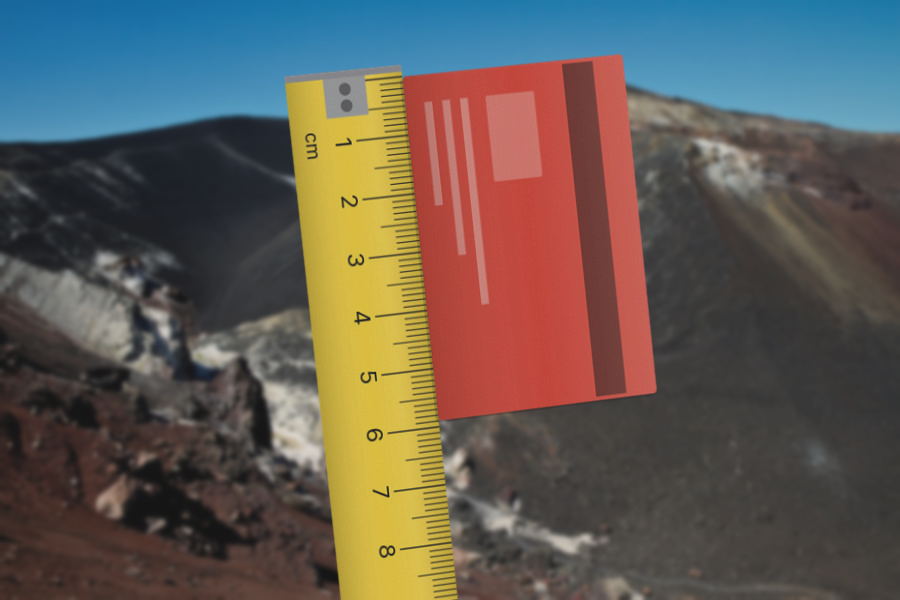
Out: 5.9 (cm)
